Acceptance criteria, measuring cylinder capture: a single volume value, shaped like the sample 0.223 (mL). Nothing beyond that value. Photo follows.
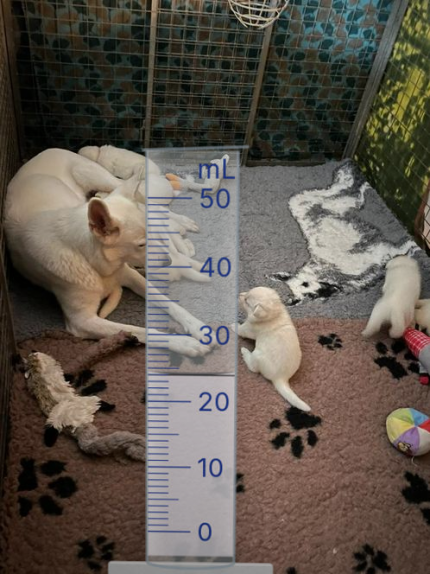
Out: 24 (mL)
